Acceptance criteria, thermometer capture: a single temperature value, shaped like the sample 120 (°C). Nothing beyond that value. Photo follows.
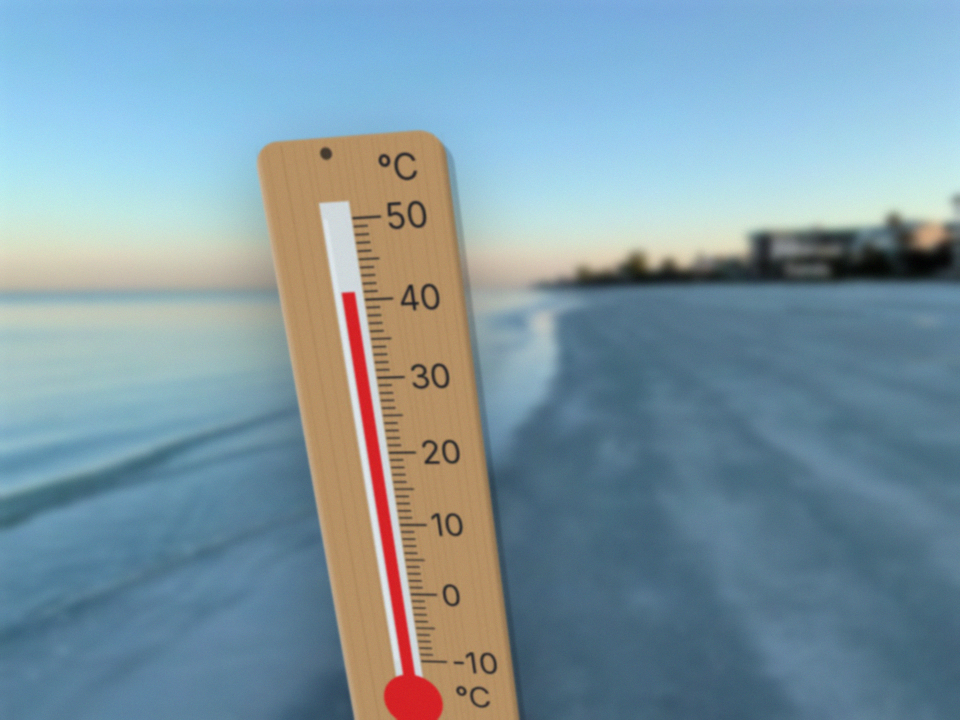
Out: 41 (°C)
